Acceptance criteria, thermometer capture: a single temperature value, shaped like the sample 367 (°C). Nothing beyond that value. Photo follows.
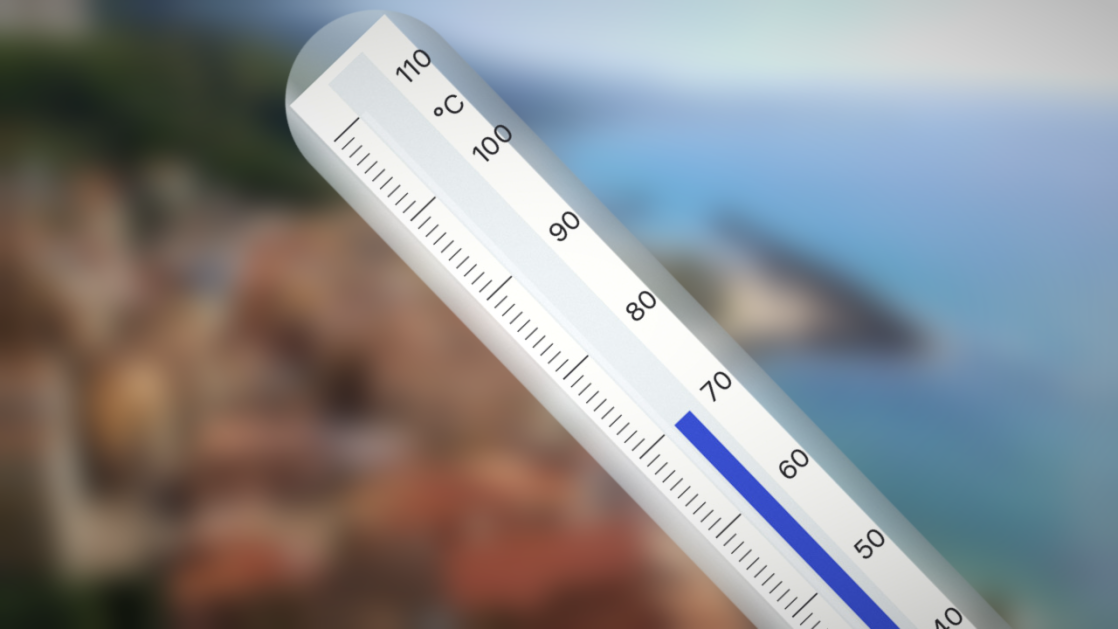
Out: 70 (°C)
